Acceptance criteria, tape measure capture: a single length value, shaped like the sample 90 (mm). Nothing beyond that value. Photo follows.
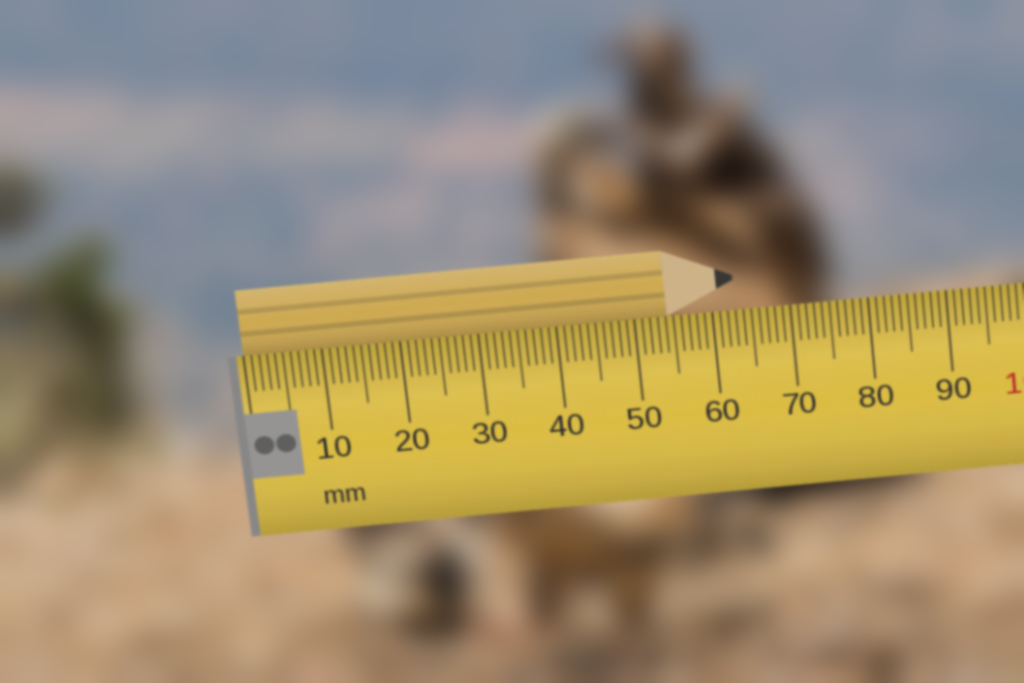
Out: 63 (mm)
